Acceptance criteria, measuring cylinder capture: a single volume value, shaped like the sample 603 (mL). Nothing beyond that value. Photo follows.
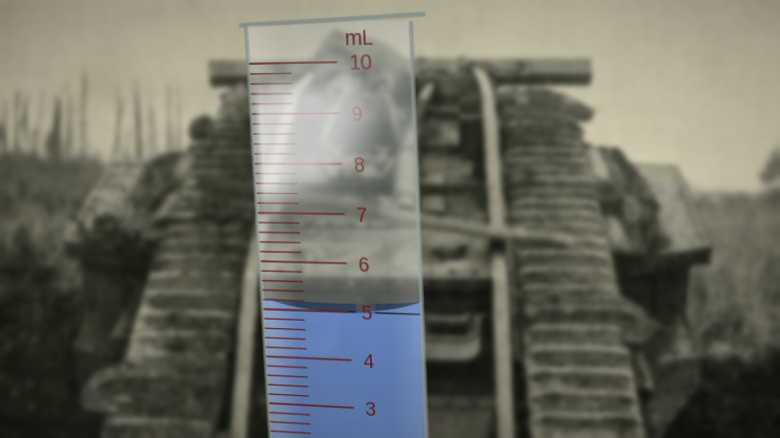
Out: 5 (mL)
